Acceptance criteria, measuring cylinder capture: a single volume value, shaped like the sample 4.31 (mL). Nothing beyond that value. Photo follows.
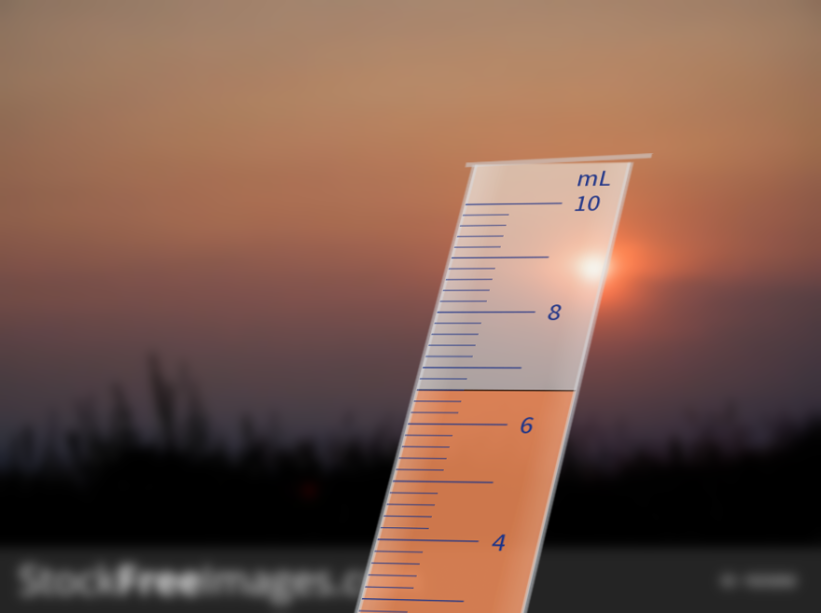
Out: 6.6 (mL)
